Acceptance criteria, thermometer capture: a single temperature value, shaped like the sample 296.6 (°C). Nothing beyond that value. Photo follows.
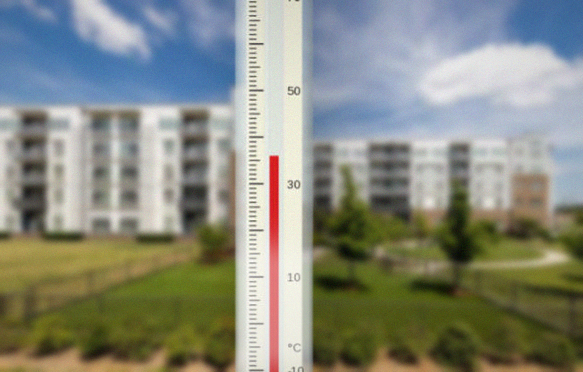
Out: 36 (°C)
